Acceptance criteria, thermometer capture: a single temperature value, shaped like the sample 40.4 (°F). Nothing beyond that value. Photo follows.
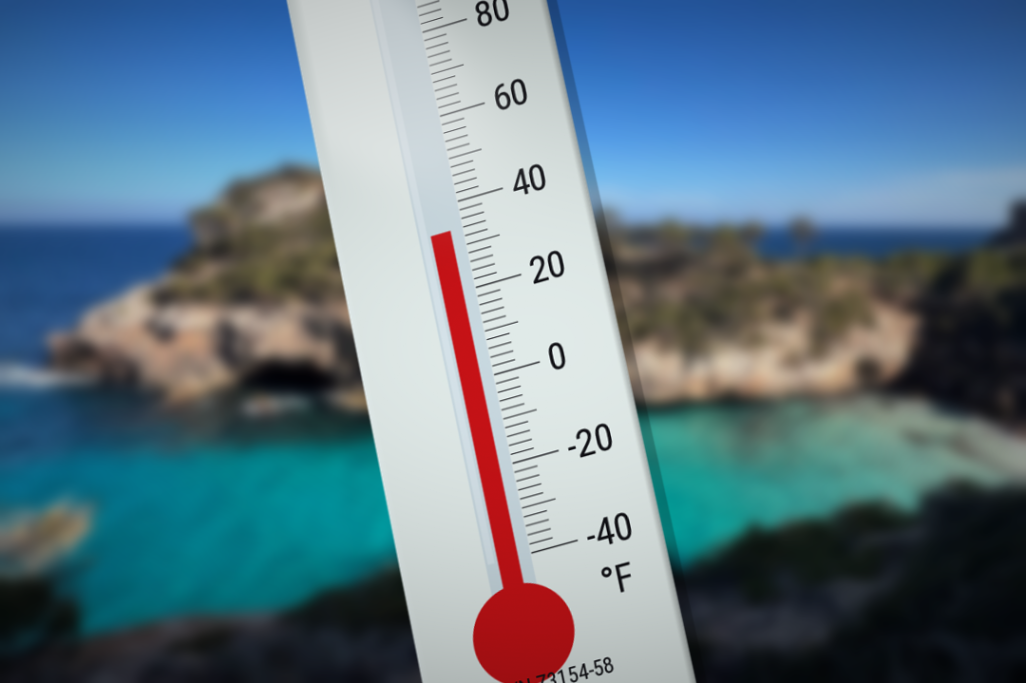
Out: 34 (°F)
